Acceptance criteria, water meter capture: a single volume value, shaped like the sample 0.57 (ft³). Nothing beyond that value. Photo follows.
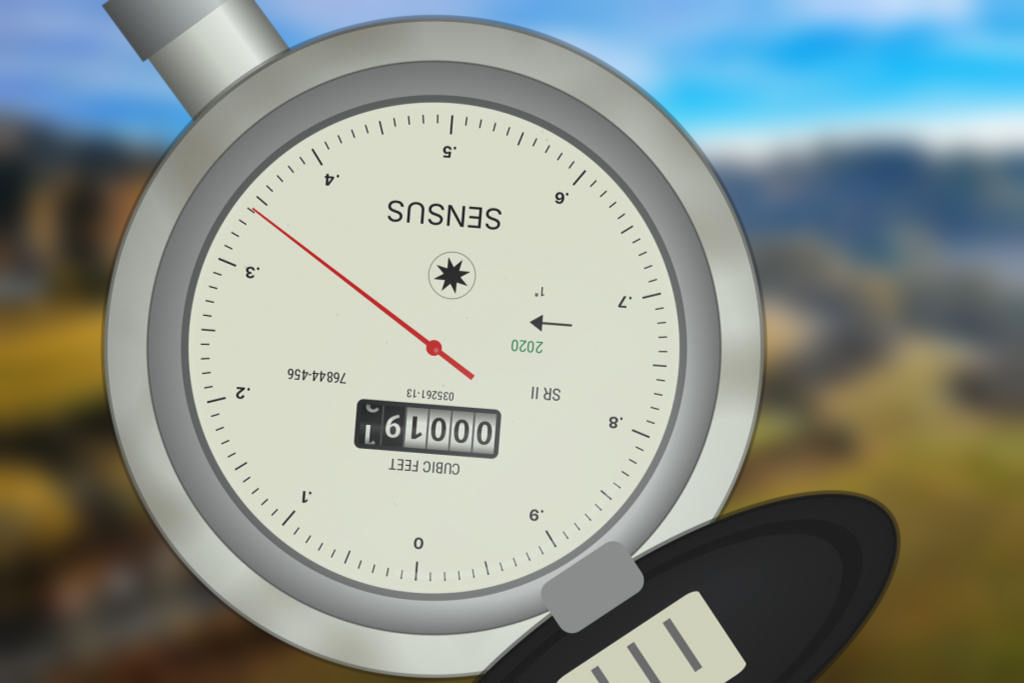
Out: 191.34 (ft³)
